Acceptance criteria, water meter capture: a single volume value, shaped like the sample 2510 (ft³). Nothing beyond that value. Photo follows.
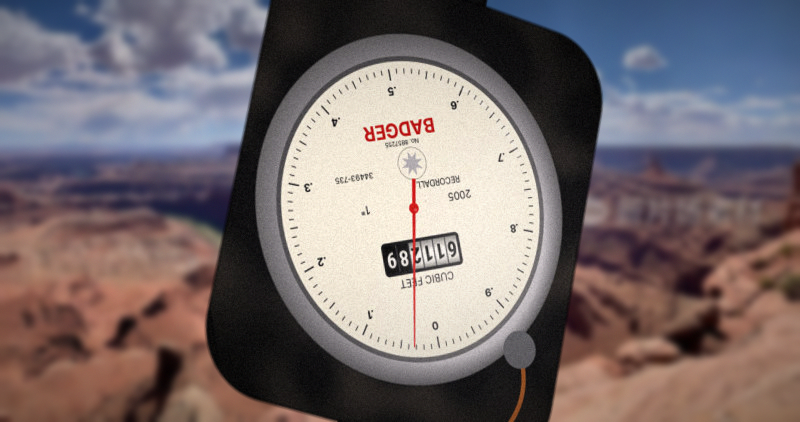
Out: 611289.03 (ft³)
